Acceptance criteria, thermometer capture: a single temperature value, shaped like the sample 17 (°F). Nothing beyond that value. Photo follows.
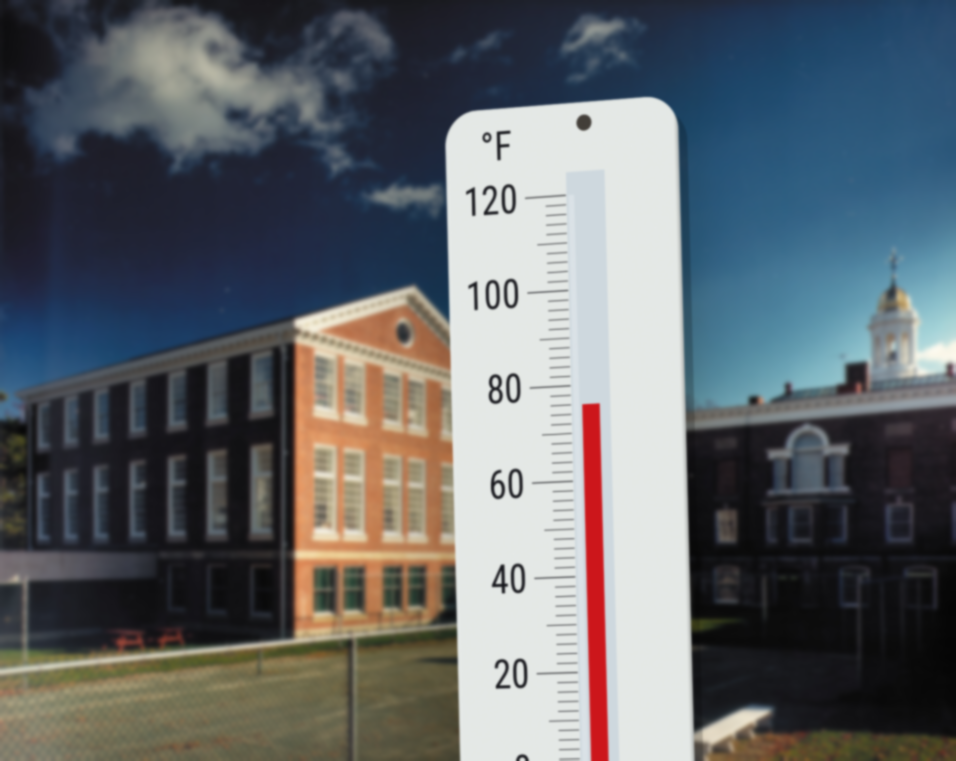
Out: 76 (°F)
